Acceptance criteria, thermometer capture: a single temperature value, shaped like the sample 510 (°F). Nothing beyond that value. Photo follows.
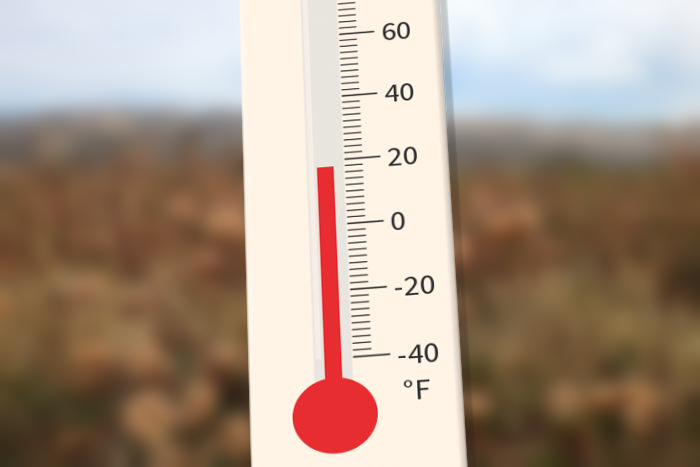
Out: 18 (°F)
